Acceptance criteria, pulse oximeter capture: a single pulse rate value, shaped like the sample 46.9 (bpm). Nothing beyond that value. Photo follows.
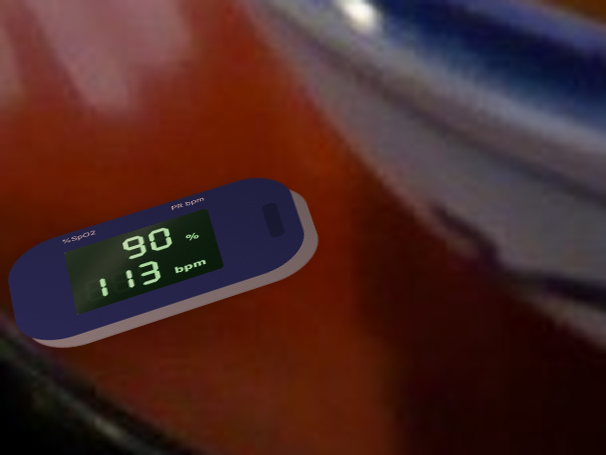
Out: 113 (bpm)
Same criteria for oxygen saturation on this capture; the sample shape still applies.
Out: 90 (%)
